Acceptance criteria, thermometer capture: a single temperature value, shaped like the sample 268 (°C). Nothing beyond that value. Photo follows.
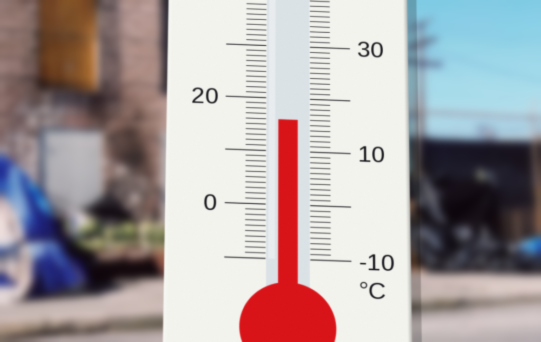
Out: 16 (°C)
